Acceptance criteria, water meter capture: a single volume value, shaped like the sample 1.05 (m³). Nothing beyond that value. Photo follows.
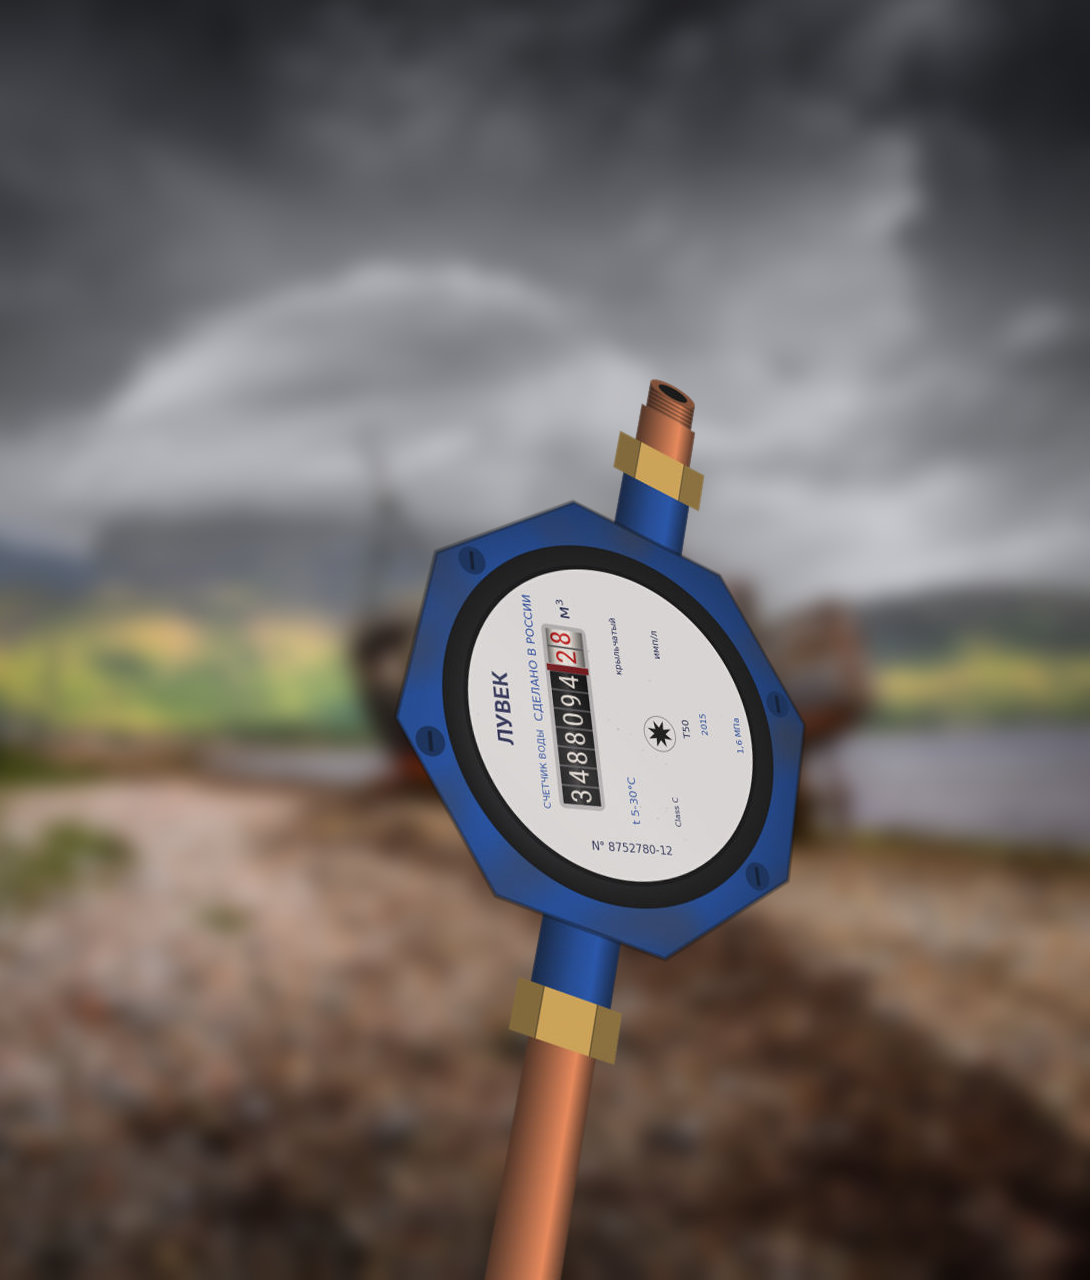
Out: 3488094.28 (m³)
